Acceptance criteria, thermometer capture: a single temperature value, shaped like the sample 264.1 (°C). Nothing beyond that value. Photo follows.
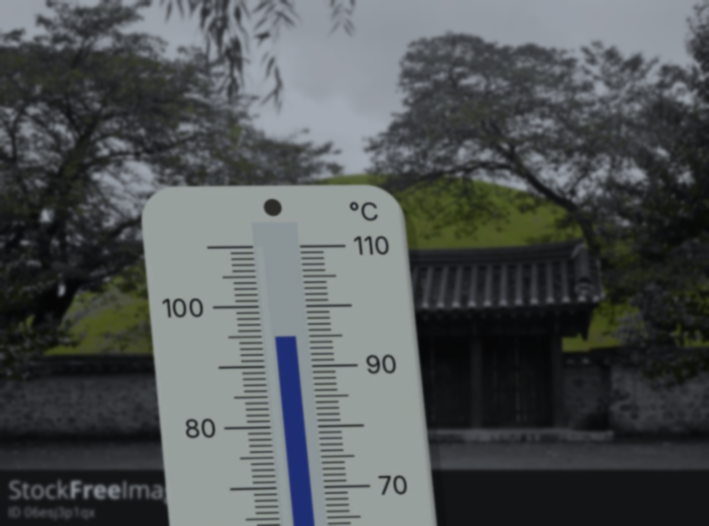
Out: 95 (°C)
